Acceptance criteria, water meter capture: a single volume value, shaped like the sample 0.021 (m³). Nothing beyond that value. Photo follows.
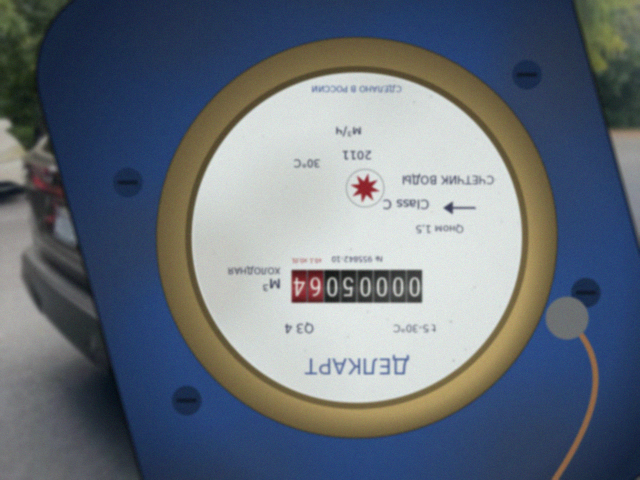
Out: 50.64 (m³)
